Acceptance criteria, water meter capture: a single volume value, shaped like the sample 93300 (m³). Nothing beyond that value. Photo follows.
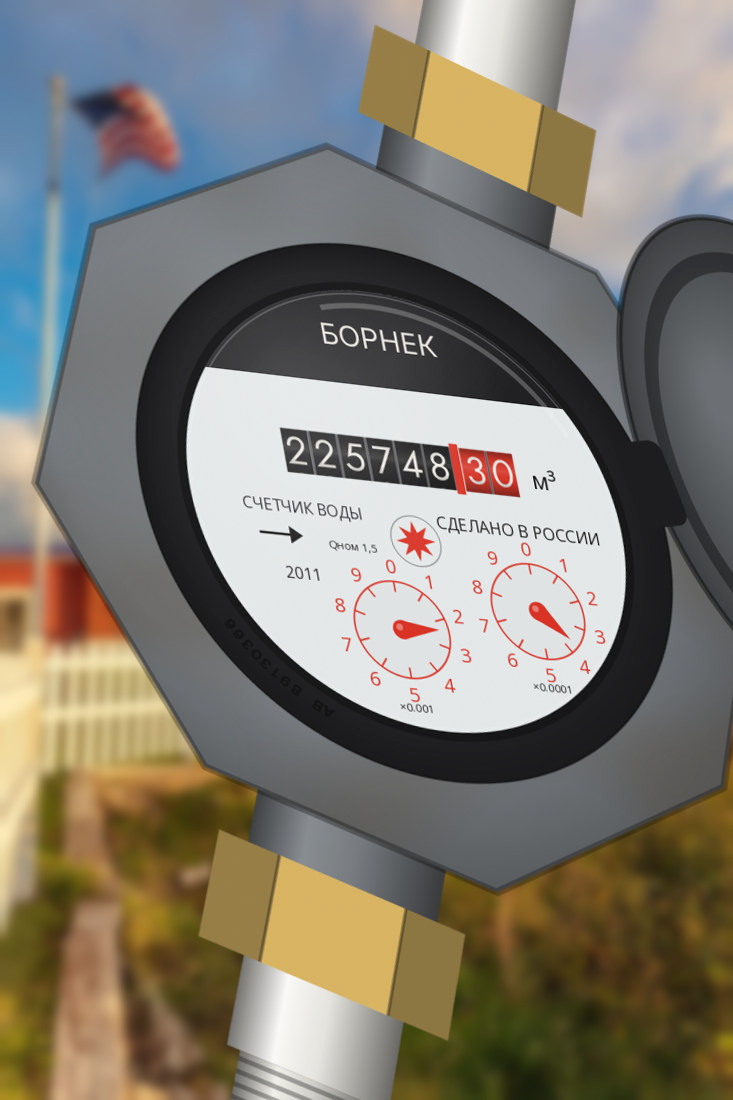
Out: 225748.3023 (m³)
